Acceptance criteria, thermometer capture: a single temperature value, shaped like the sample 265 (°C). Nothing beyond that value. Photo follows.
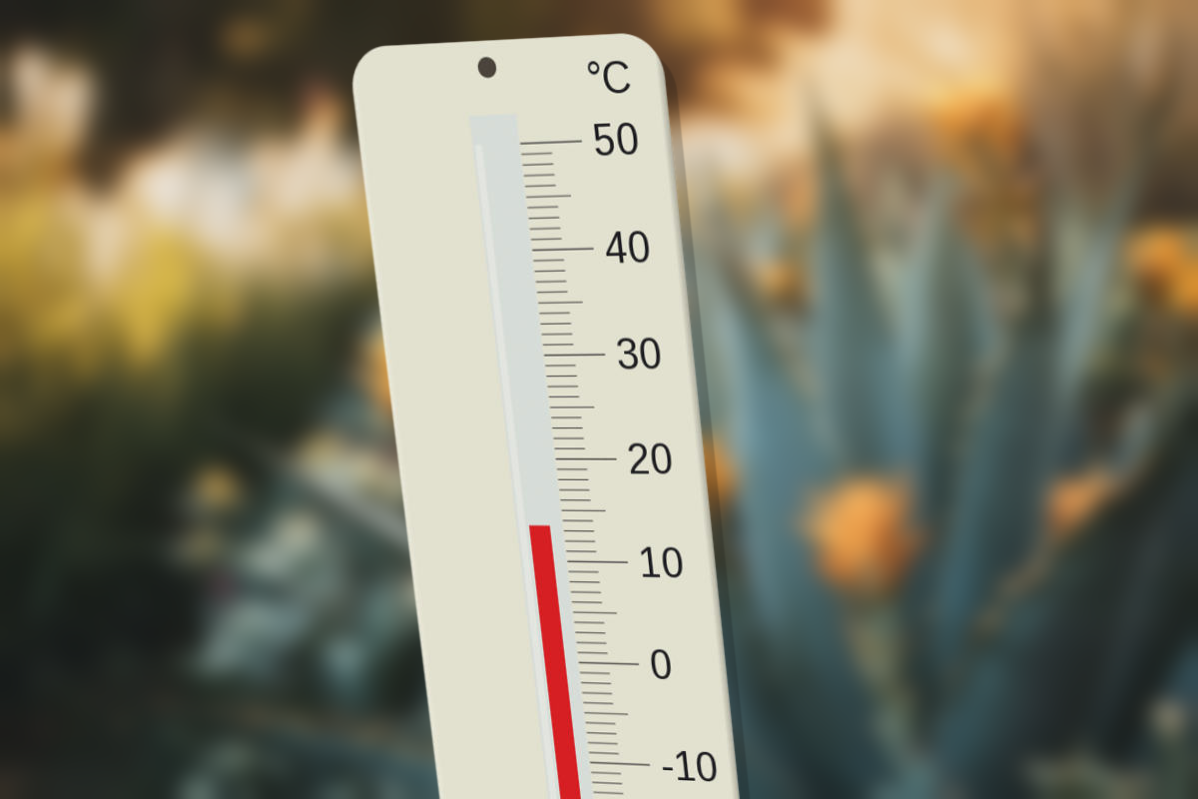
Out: 13.5 (°C)
